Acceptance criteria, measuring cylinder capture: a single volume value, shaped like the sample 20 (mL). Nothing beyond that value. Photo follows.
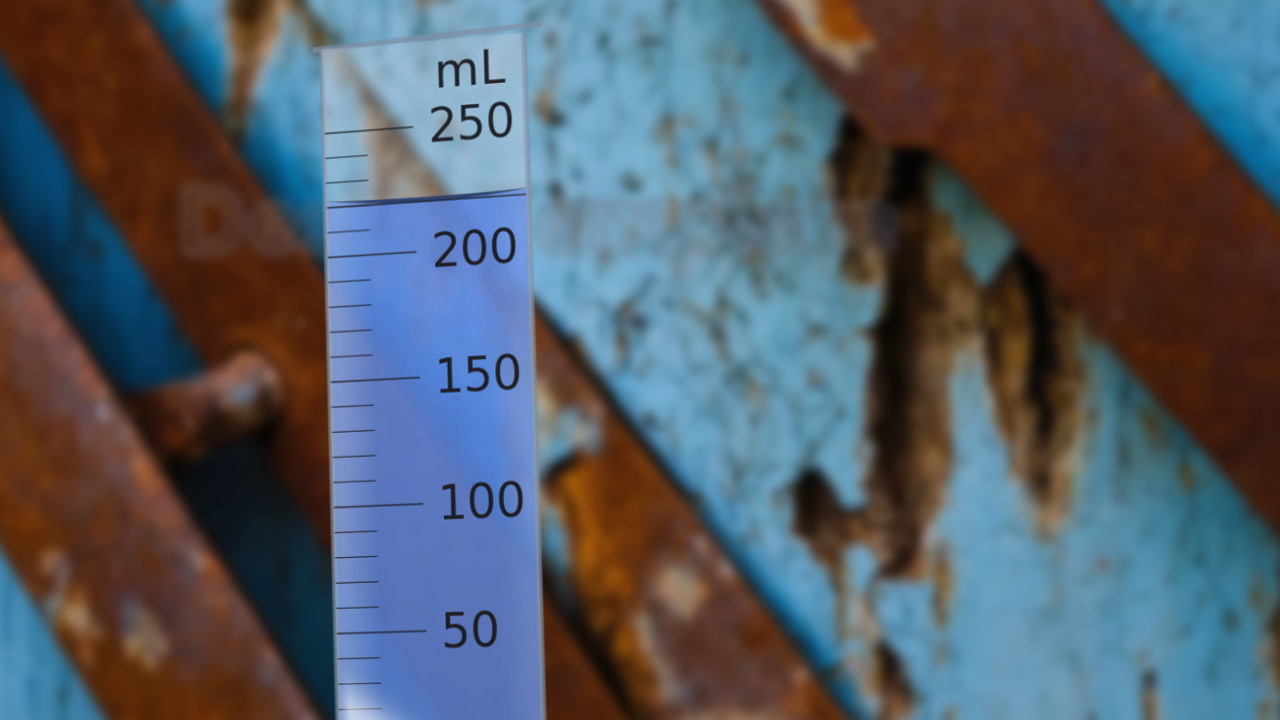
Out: 220 (mL)
